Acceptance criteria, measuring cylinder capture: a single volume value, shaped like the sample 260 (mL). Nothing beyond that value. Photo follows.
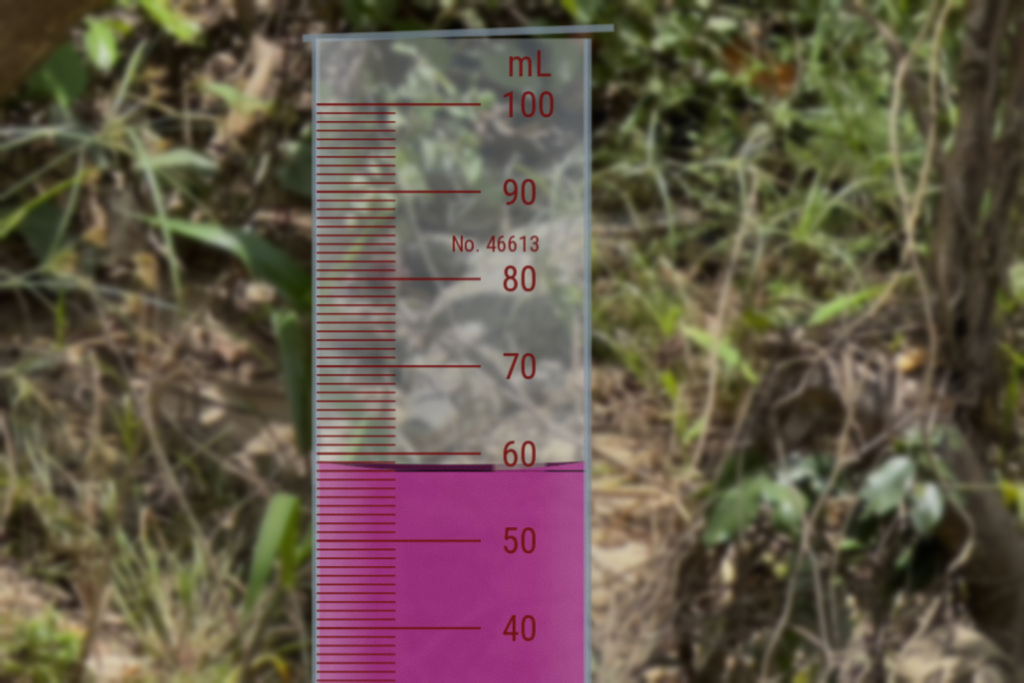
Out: 58 (mL)
